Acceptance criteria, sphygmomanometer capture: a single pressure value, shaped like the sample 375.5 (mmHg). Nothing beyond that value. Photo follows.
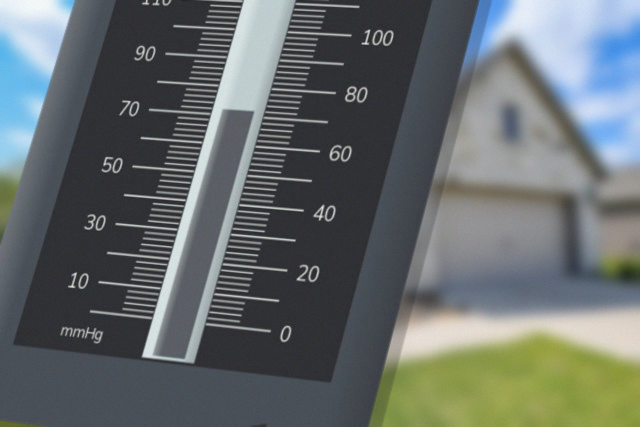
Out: 72 (mmHg)
